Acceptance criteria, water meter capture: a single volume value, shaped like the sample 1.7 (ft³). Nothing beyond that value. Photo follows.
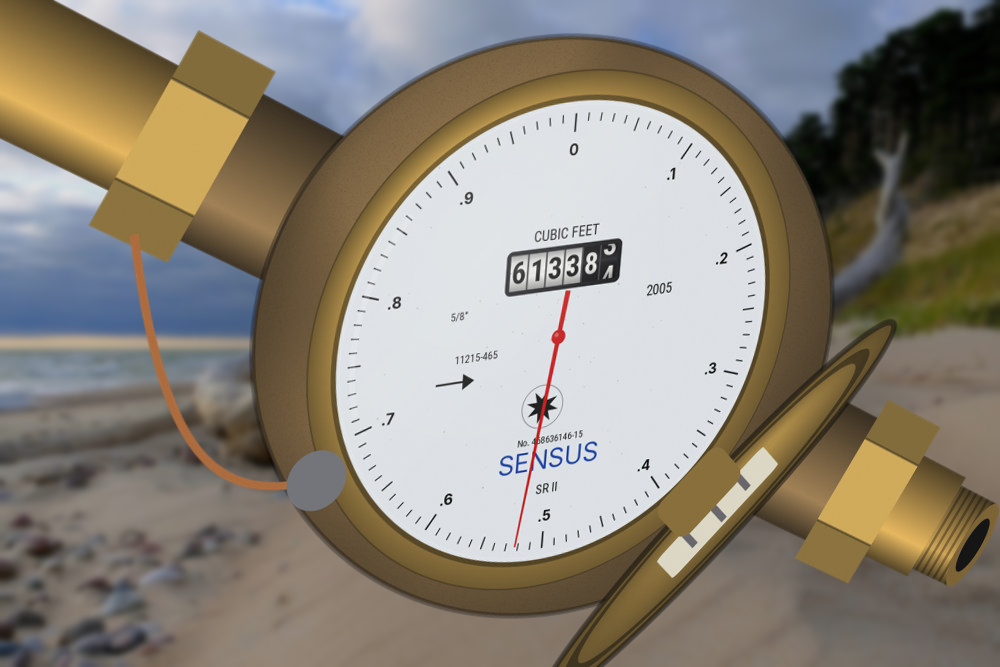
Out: 613383.52 (ft³)
